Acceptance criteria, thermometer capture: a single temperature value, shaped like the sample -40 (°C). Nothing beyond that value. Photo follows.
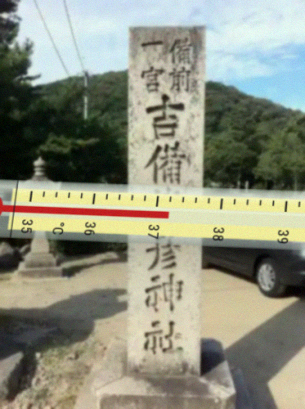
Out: 37.2 (°C)
